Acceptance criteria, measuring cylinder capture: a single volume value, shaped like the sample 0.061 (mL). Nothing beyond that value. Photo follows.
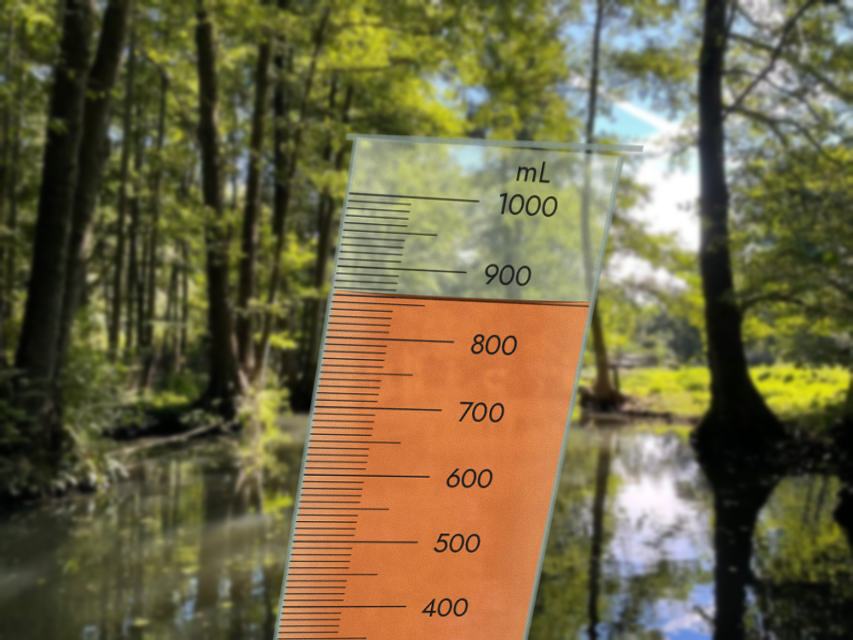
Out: 860 (mL)
